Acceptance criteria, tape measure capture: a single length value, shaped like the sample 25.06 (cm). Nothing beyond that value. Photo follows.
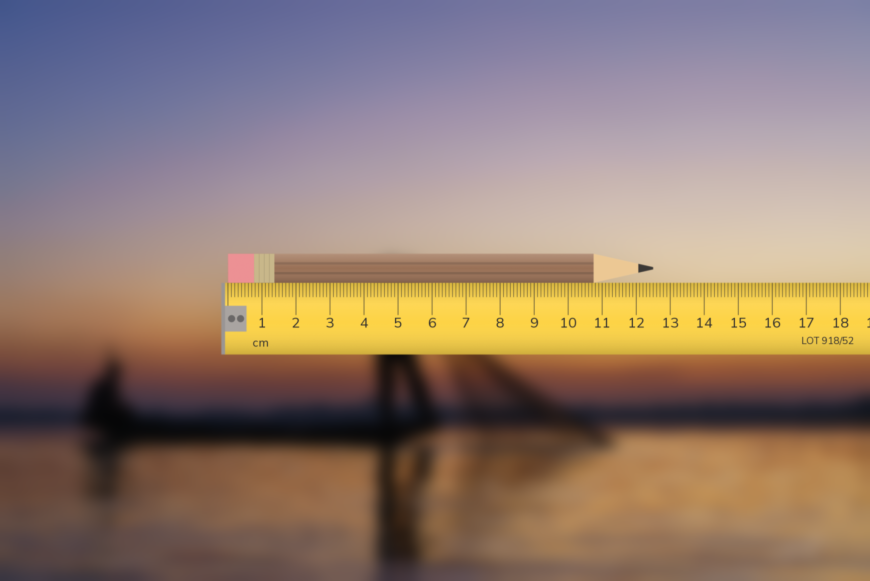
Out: 12.5 (cm)
